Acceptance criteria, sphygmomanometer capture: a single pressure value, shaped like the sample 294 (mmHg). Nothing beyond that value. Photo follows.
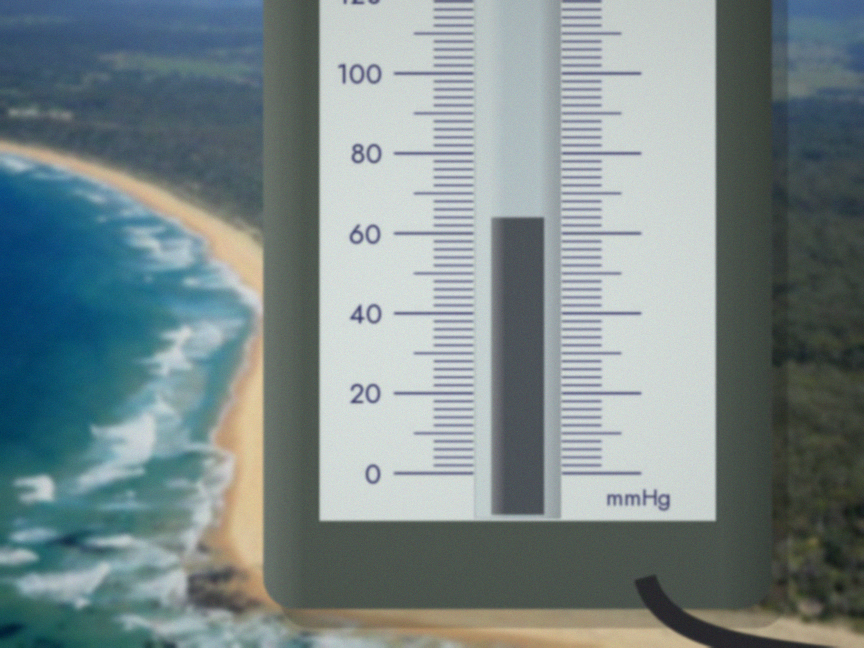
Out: 64 (mmHg)
